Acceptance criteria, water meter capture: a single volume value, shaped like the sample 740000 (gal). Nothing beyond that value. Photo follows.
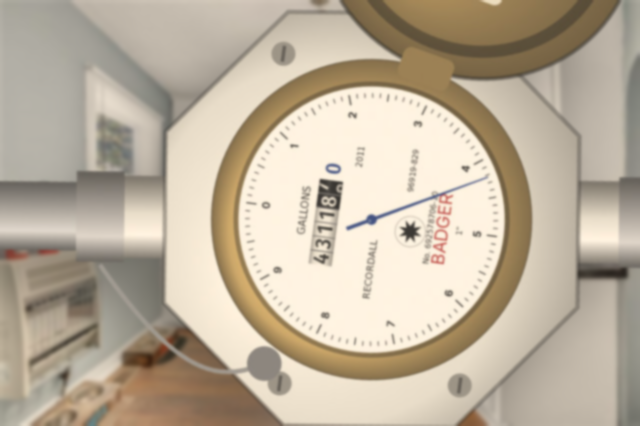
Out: 4311874.2 (gal)
